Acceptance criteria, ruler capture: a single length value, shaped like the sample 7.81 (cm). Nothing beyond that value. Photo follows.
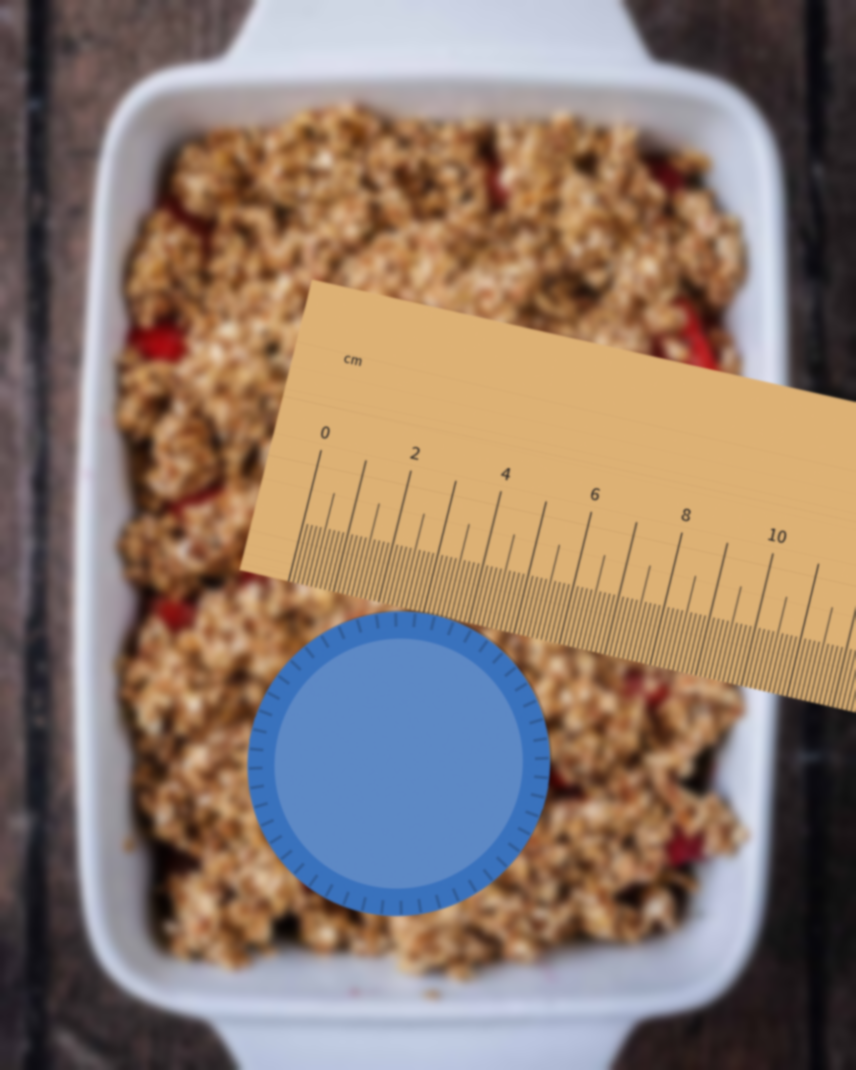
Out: 6.5 (cm)
